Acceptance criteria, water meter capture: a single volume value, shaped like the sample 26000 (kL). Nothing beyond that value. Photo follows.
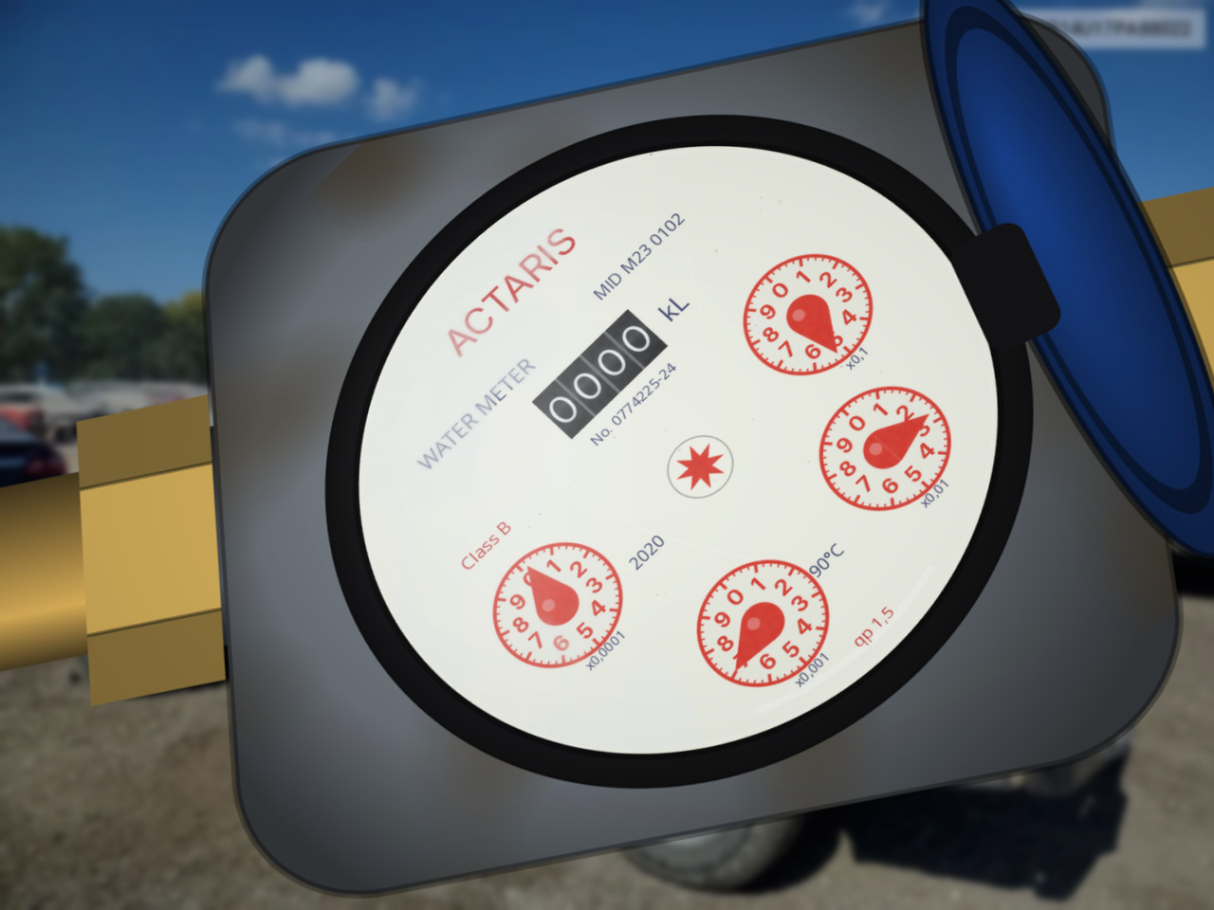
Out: 0.5270 (kL)
